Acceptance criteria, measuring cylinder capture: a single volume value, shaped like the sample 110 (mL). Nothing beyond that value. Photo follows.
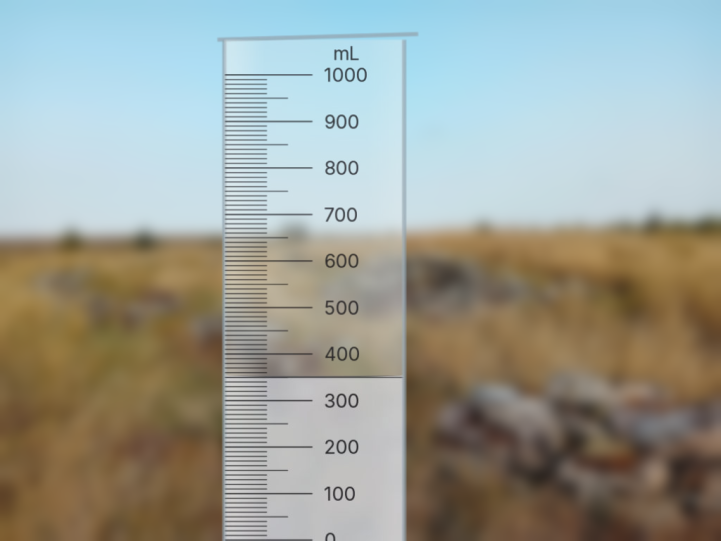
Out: 350 (mL)
